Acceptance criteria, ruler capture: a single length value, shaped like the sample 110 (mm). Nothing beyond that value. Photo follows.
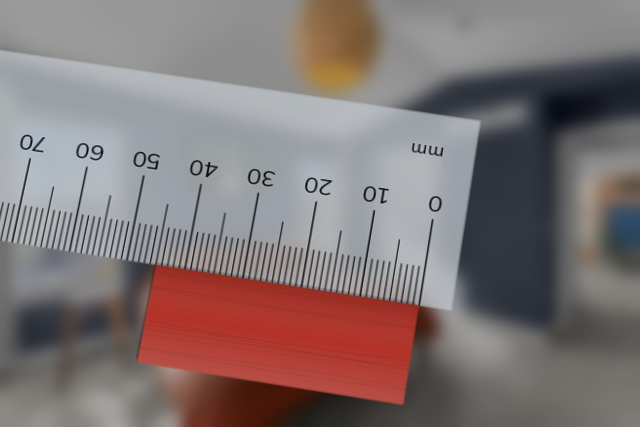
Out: 45 (mm)
